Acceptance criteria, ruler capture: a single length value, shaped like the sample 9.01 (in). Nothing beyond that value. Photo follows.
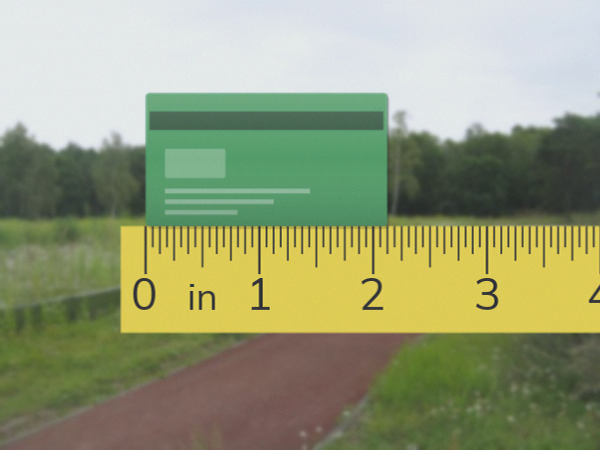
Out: 2.125 (in)
